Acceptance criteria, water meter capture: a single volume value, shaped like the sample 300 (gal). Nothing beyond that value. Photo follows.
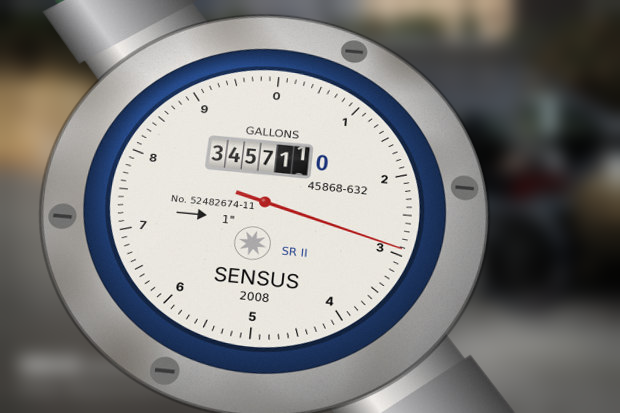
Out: 3457112.9 (gal)
